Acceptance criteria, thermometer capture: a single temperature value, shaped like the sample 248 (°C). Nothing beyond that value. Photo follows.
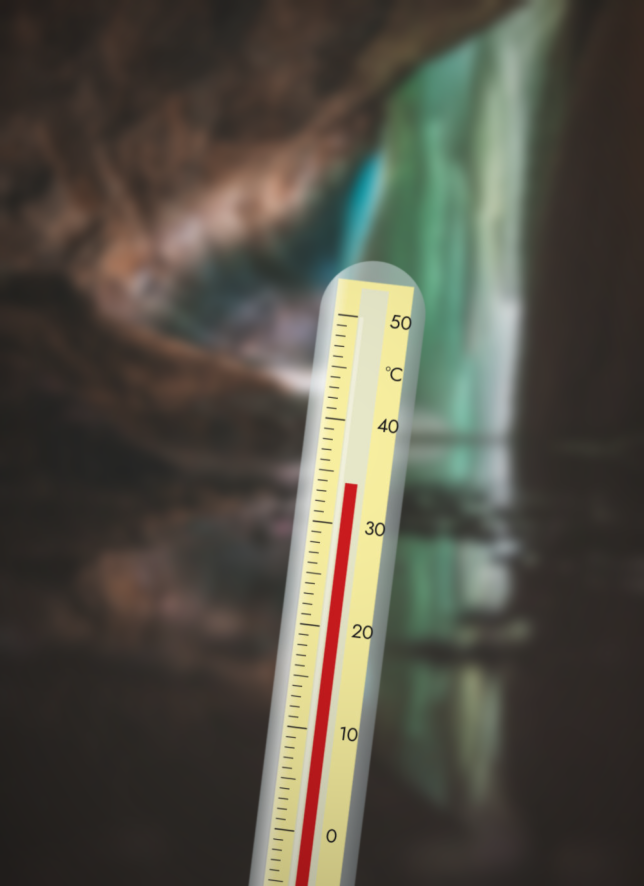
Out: 34 (°C)
